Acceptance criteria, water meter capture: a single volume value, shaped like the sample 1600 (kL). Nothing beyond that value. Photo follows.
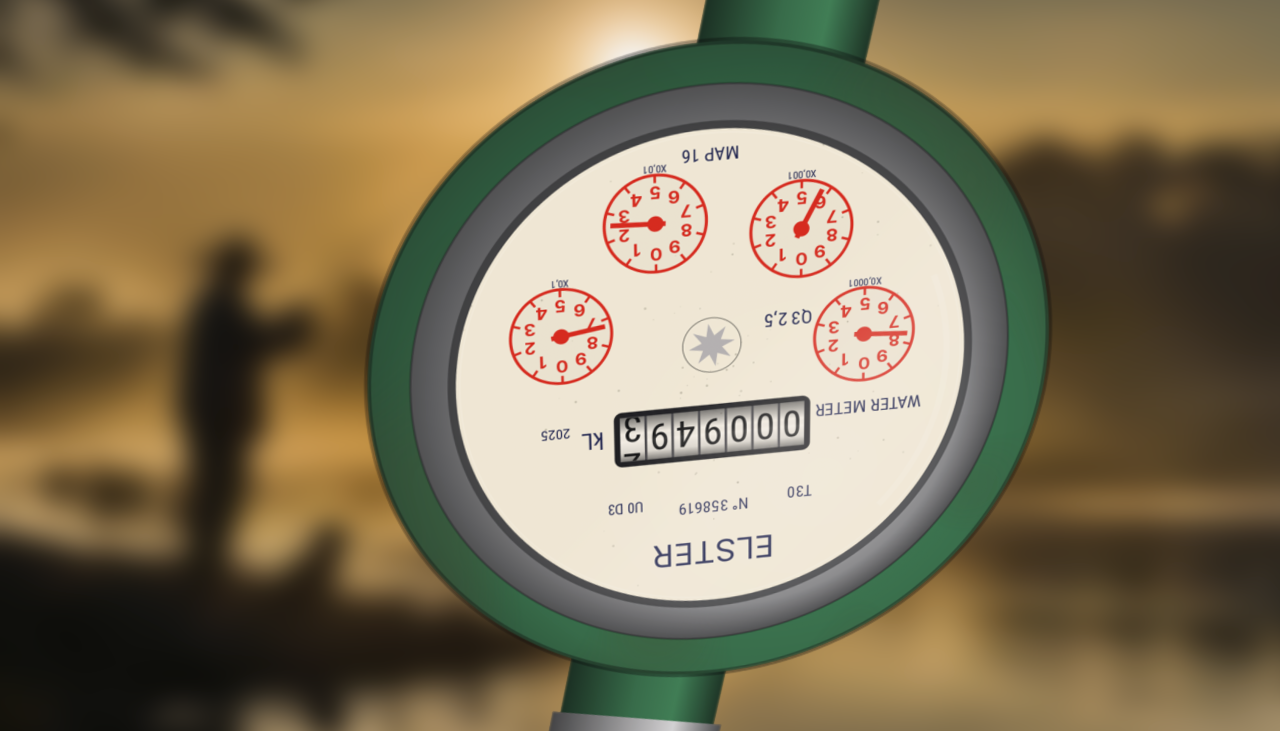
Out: 9492.7257 (kL)
